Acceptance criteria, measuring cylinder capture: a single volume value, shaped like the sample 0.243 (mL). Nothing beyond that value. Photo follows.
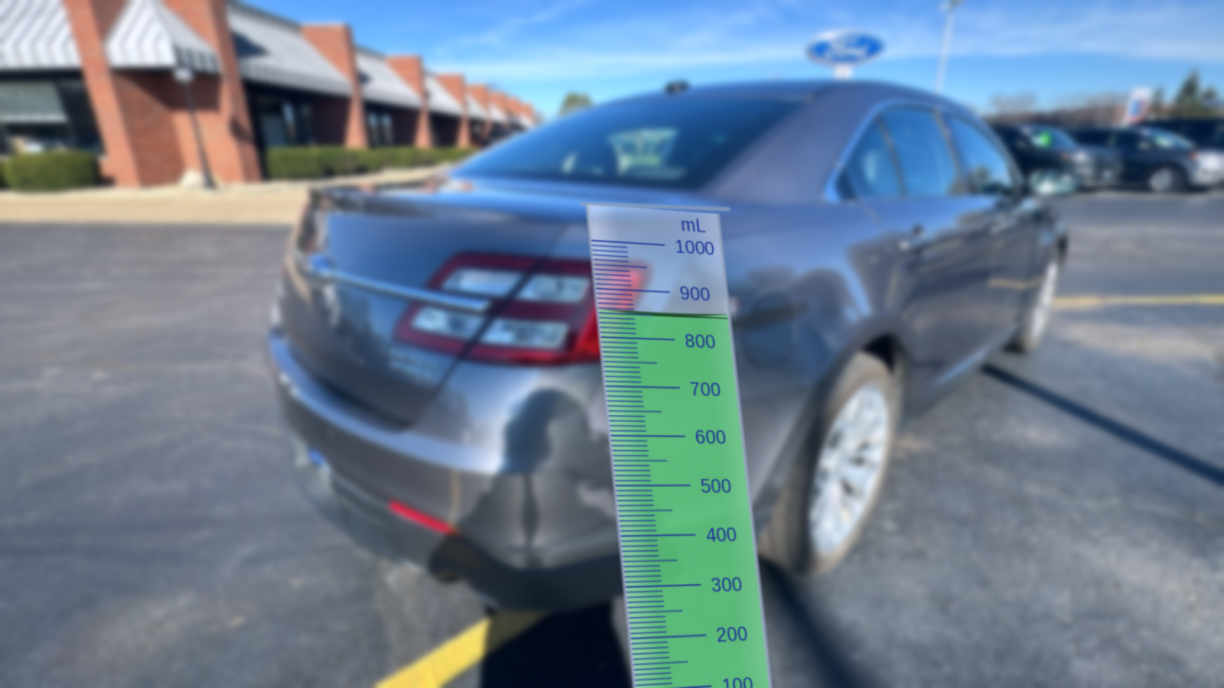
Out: 850 (mL)
